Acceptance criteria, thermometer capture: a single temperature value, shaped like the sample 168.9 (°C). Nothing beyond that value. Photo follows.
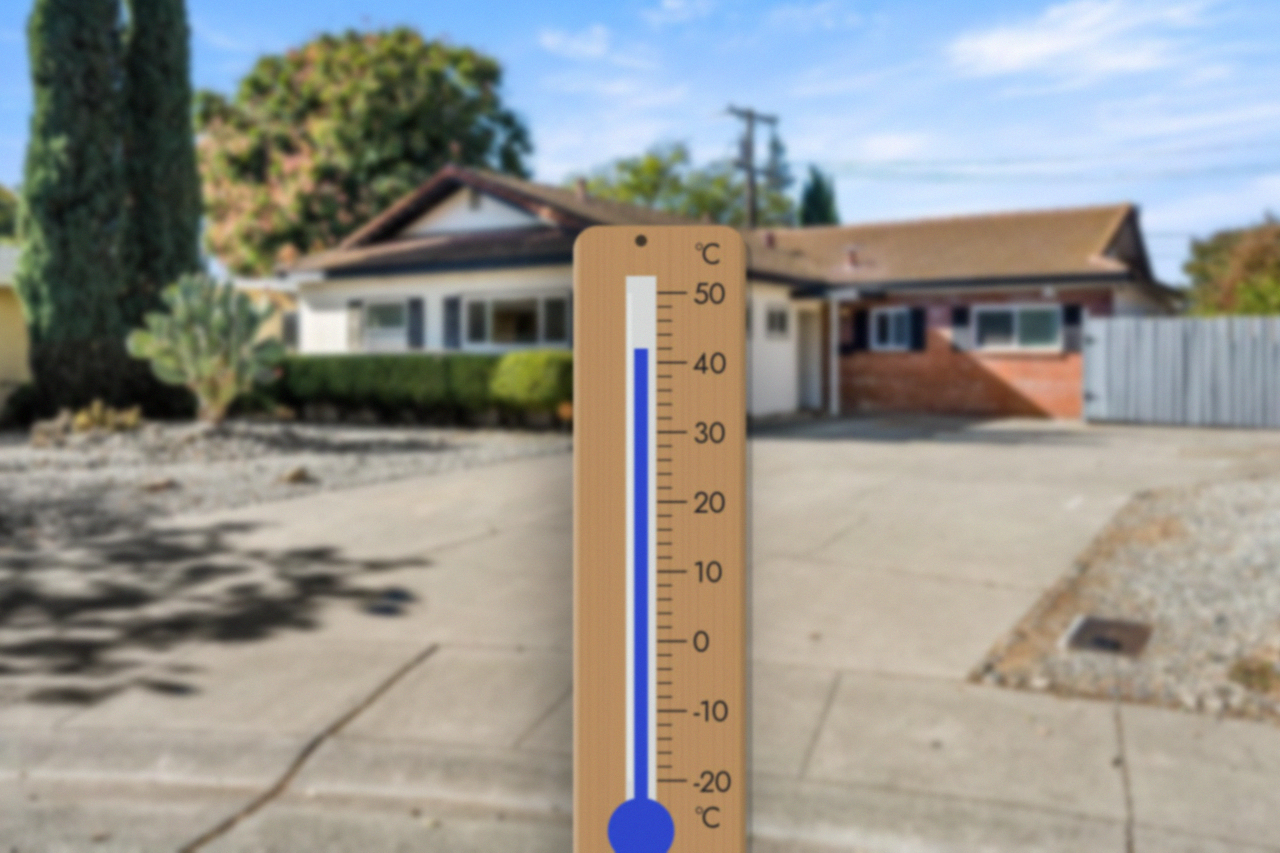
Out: 42 (°C)
